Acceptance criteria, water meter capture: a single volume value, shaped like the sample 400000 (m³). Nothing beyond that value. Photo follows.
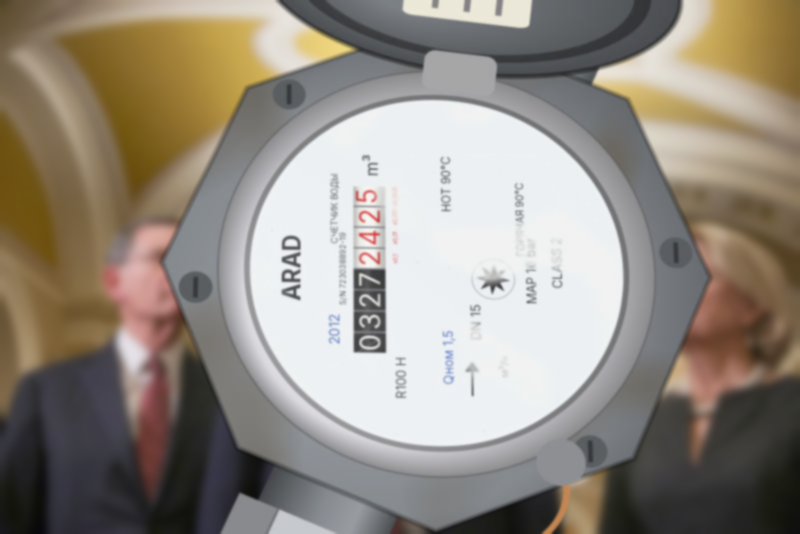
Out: 327.2425 (m³)
